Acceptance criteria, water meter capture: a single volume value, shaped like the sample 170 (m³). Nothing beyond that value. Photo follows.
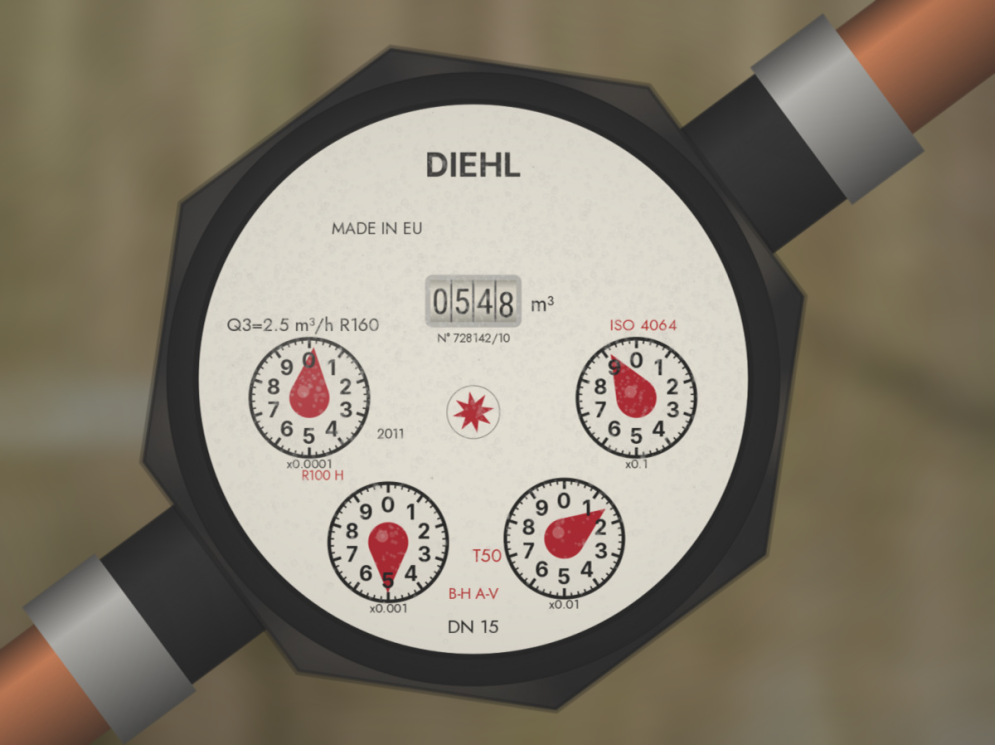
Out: 547.9150 (m³)
